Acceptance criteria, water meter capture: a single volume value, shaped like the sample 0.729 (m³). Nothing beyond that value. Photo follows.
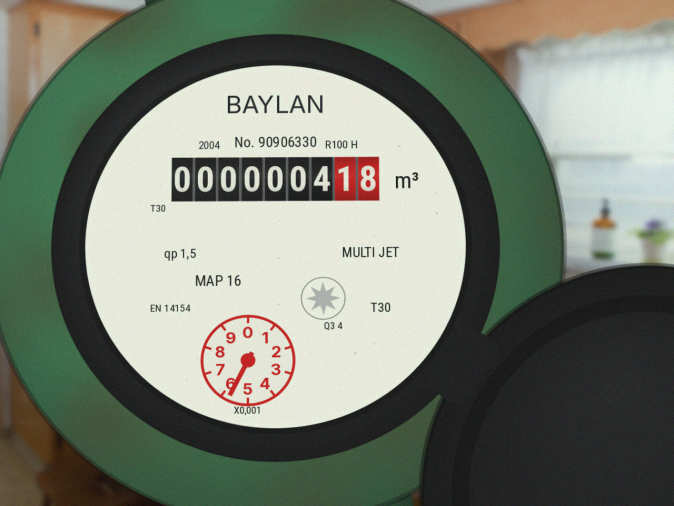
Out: 4.185 (m³)
